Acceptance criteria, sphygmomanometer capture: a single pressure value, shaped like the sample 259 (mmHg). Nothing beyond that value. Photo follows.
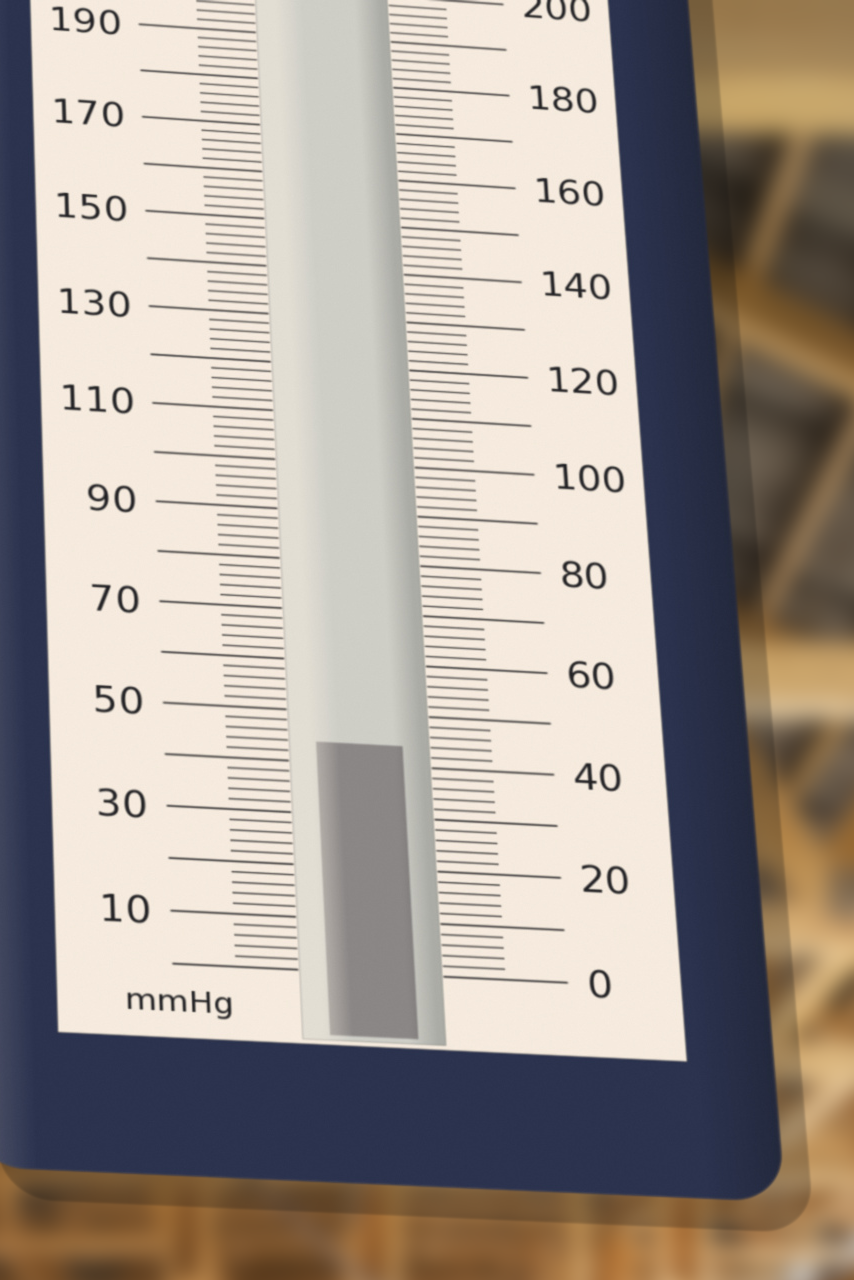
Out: 44 (mmHg)
